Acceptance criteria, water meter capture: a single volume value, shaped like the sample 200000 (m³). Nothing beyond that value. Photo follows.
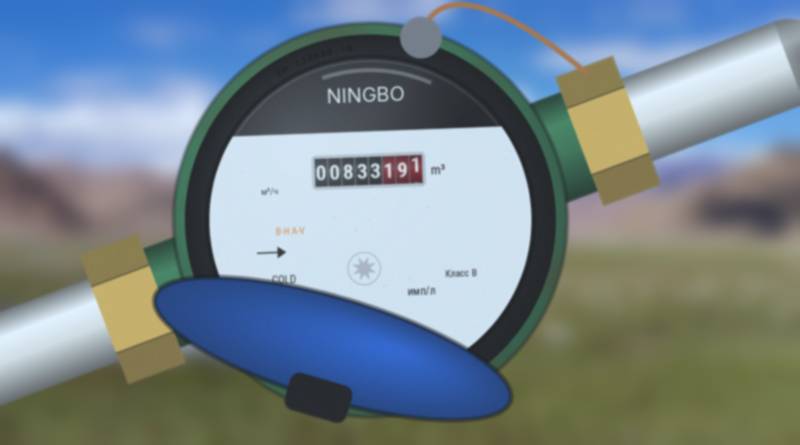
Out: 833.191 (m³)
